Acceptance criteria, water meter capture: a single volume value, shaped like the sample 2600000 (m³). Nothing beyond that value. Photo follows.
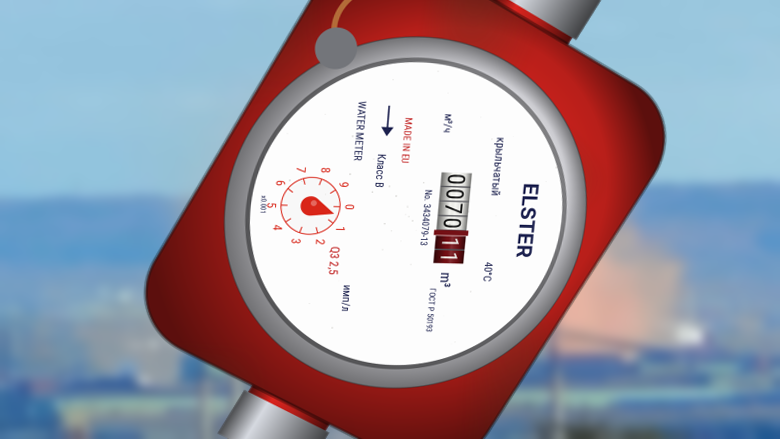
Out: 70.110 (m³)
